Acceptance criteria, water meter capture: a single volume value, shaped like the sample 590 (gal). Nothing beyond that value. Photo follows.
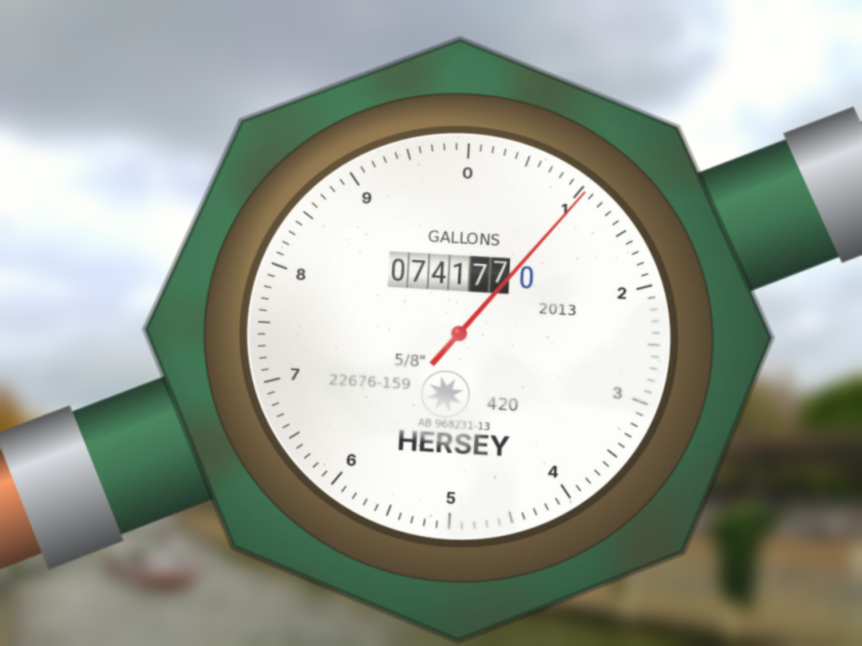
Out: 741771.0 (gal)
